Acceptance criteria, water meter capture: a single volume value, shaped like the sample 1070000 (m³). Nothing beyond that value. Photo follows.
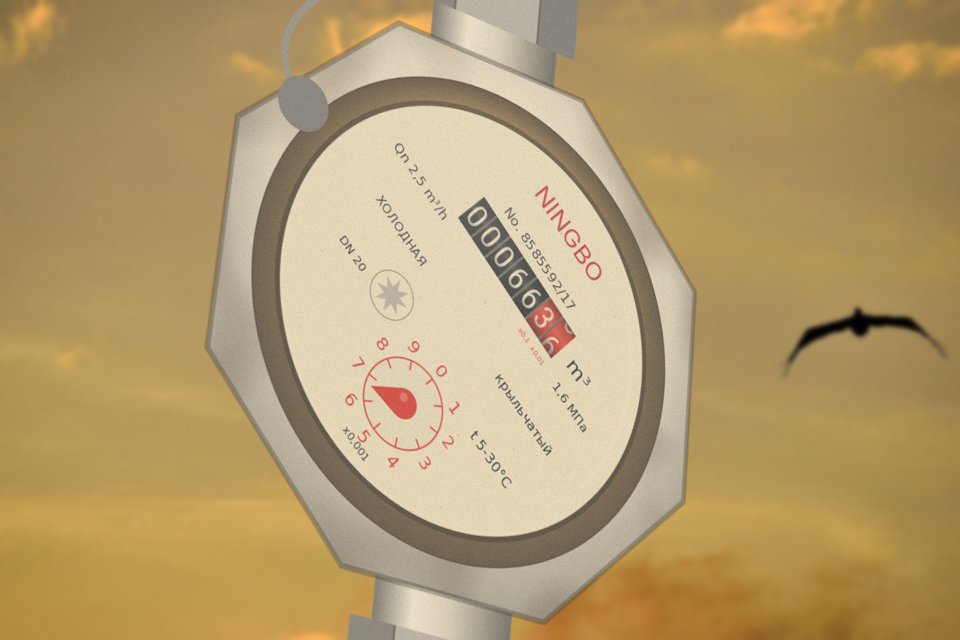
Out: 66.356 (m³)
